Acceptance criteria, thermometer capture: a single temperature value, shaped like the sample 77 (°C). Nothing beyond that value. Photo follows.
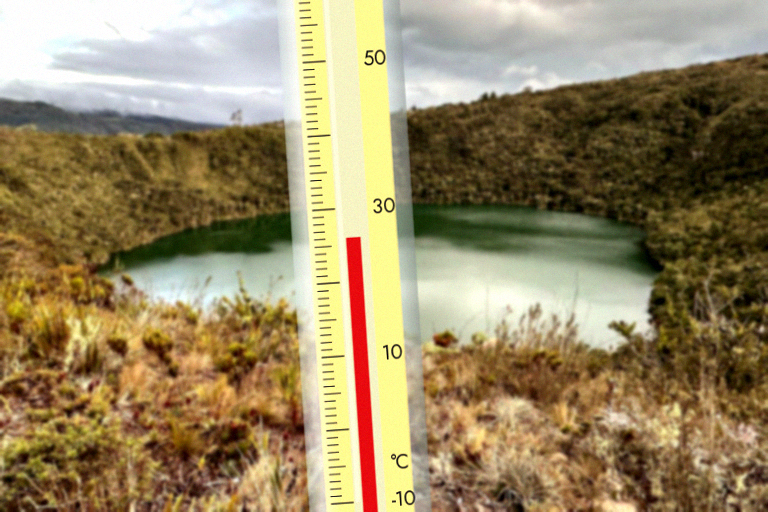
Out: 26 (°C)
